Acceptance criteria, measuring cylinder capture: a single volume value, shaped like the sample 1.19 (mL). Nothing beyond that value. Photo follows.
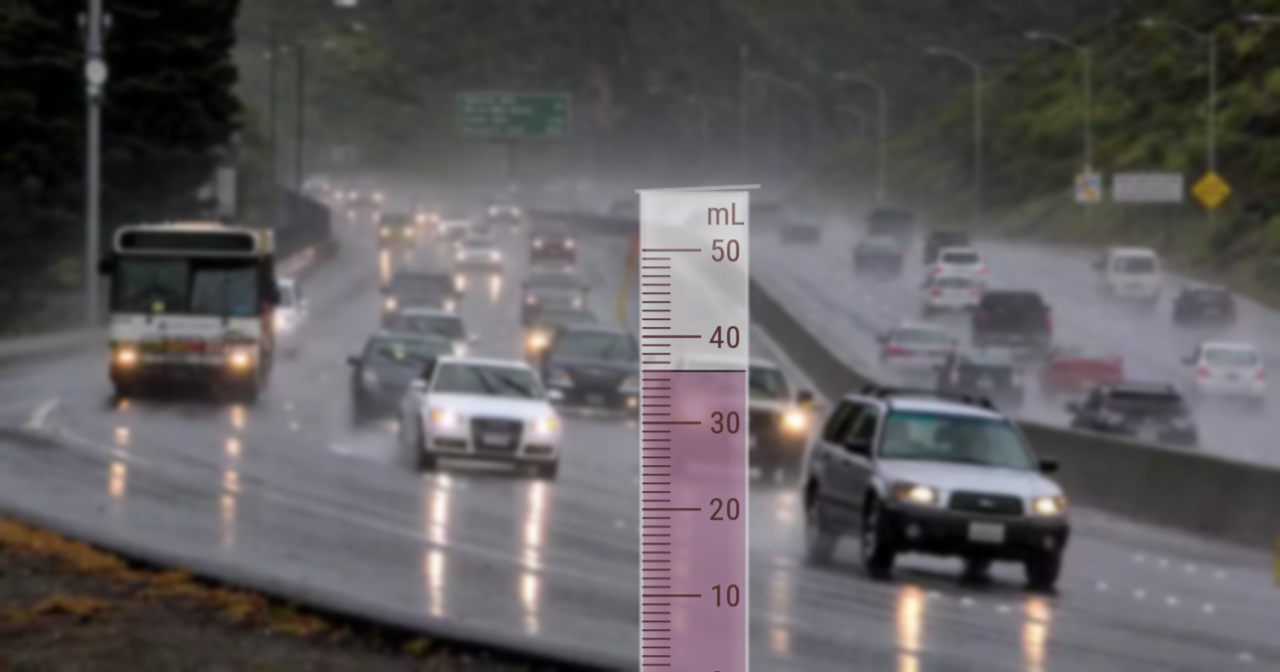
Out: 36 (mL)
